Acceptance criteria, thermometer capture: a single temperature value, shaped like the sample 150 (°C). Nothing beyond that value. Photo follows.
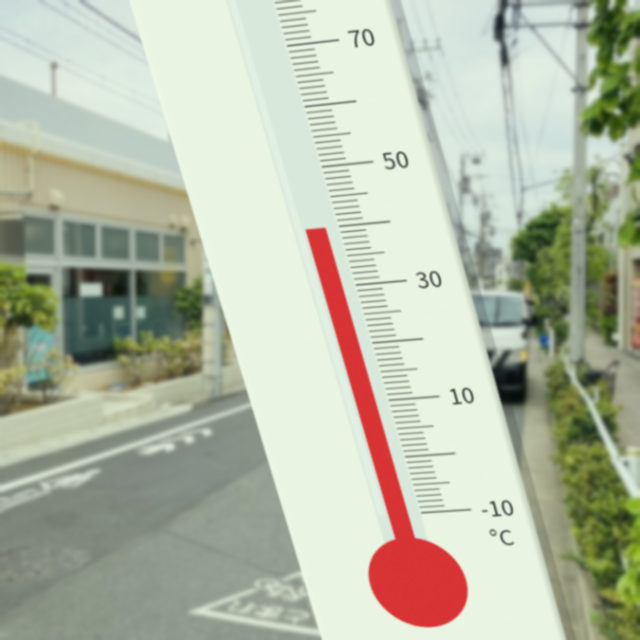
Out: 40 (°C)
